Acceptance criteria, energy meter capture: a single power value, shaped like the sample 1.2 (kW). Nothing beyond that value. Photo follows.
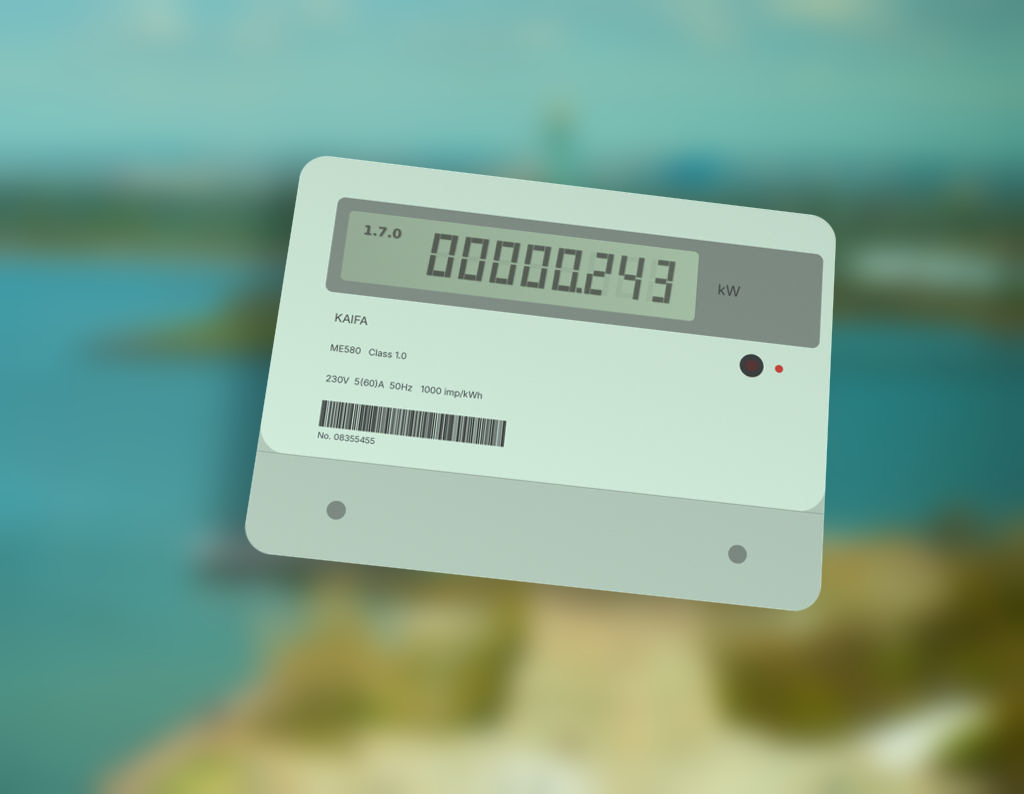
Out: 0.243 (kW)
